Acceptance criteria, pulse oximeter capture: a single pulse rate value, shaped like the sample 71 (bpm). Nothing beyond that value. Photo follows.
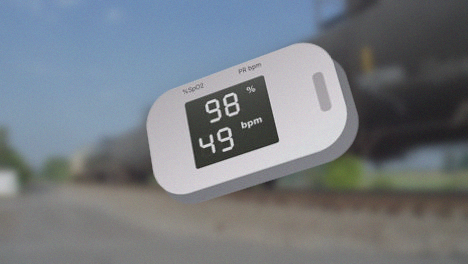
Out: 49 (bpm)
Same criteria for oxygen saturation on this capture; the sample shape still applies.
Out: 98 (%)
